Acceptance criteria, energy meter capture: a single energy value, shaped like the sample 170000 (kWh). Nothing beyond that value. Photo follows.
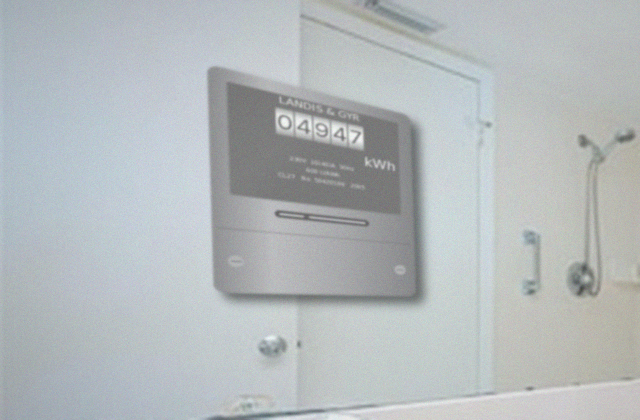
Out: 4947 (kWh)
